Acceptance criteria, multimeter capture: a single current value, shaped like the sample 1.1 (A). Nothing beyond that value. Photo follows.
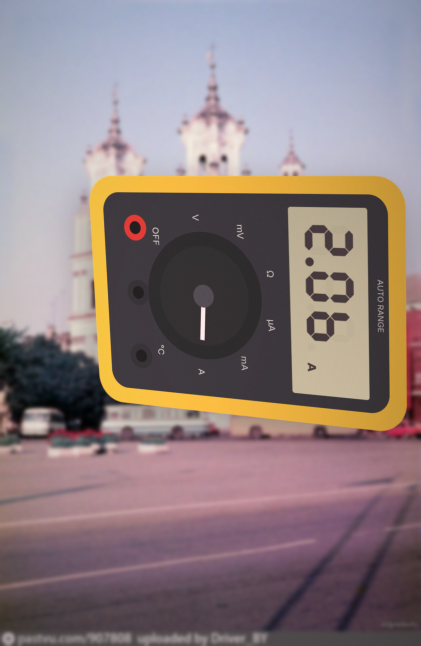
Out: 2.06 (A)
